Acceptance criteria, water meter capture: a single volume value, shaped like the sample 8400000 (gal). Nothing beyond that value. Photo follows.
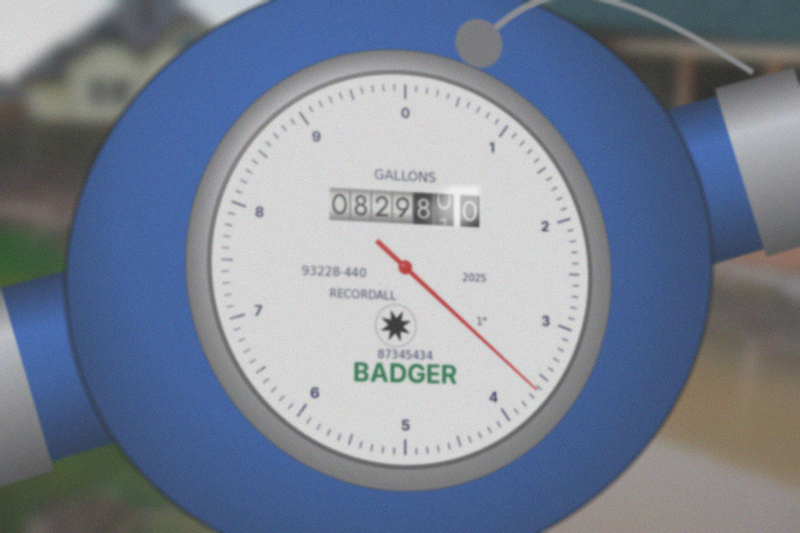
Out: 829803.6 (gal)
